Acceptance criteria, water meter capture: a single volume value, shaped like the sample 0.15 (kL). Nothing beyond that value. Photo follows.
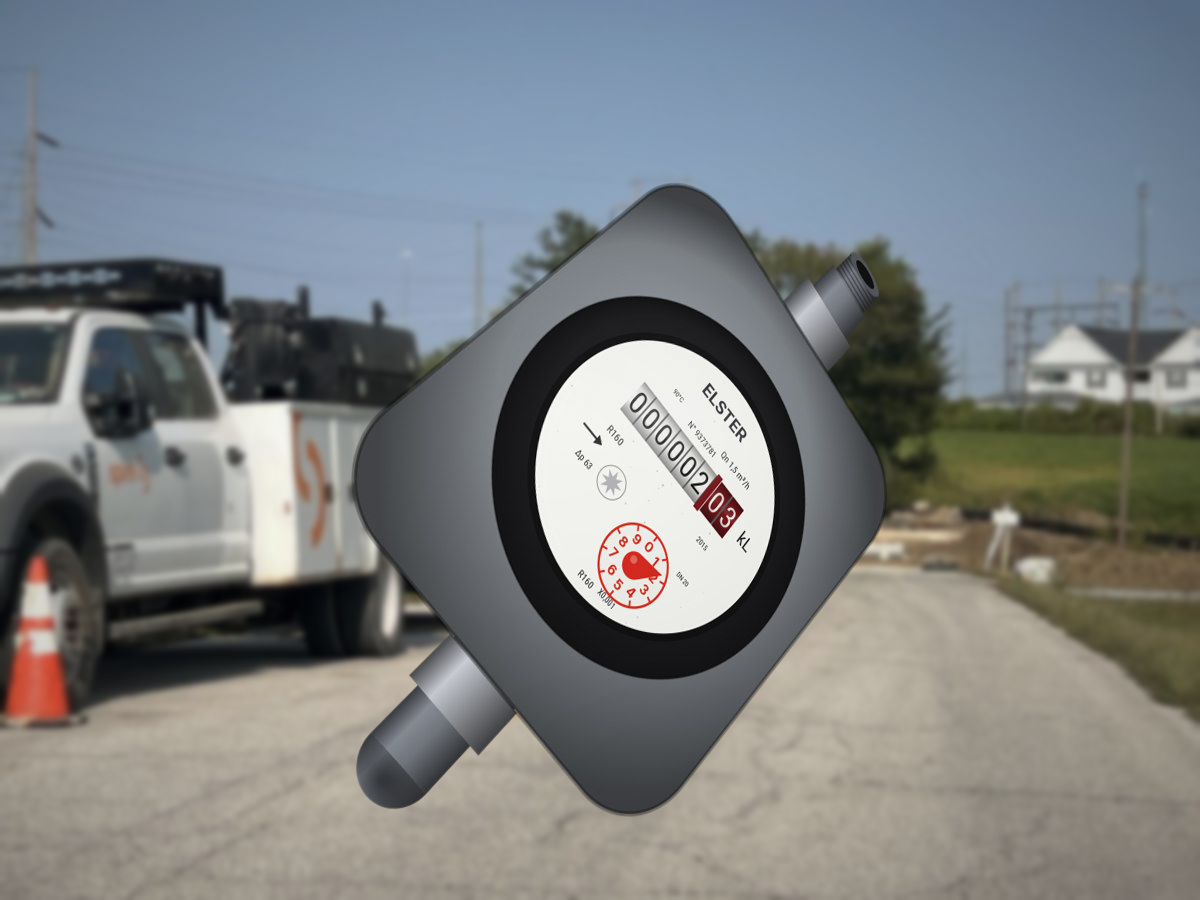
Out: 2.031 (kL)
